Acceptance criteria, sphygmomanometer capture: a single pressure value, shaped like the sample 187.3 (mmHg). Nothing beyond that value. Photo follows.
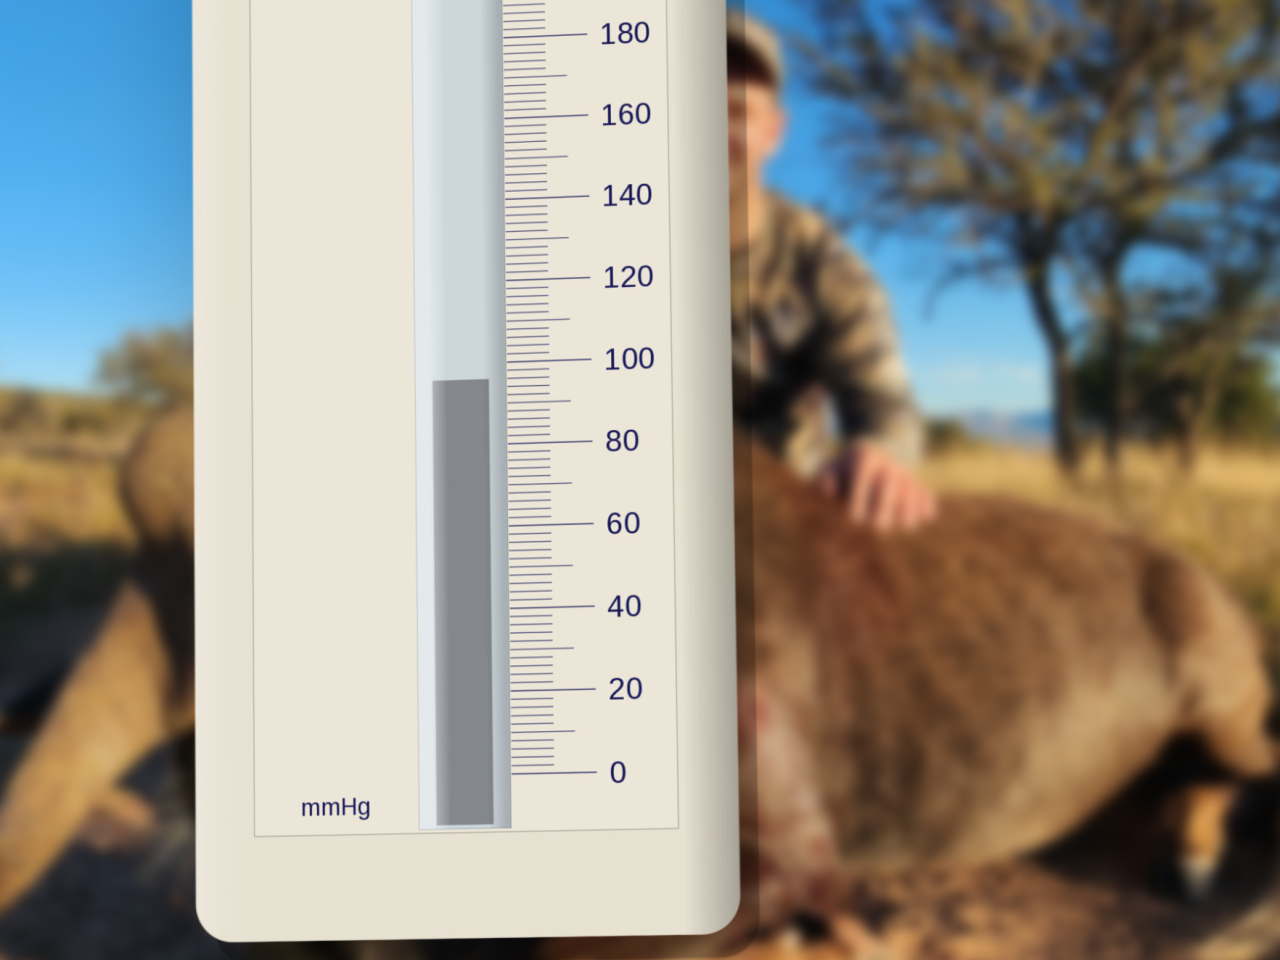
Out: 96 (mmHg)
